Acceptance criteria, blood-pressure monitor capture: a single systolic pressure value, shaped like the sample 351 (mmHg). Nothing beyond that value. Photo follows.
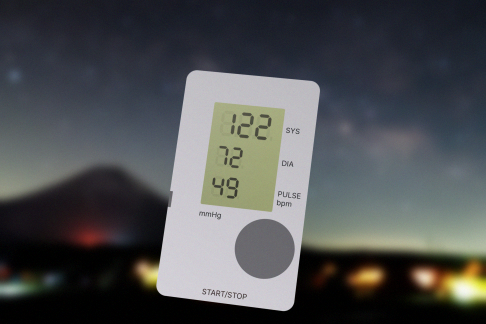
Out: 122 (mmHg)
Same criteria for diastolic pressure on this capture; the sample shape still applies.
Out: 72 (mmHg)
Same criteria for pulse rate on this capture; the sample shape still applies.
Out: 49 (bpm)
